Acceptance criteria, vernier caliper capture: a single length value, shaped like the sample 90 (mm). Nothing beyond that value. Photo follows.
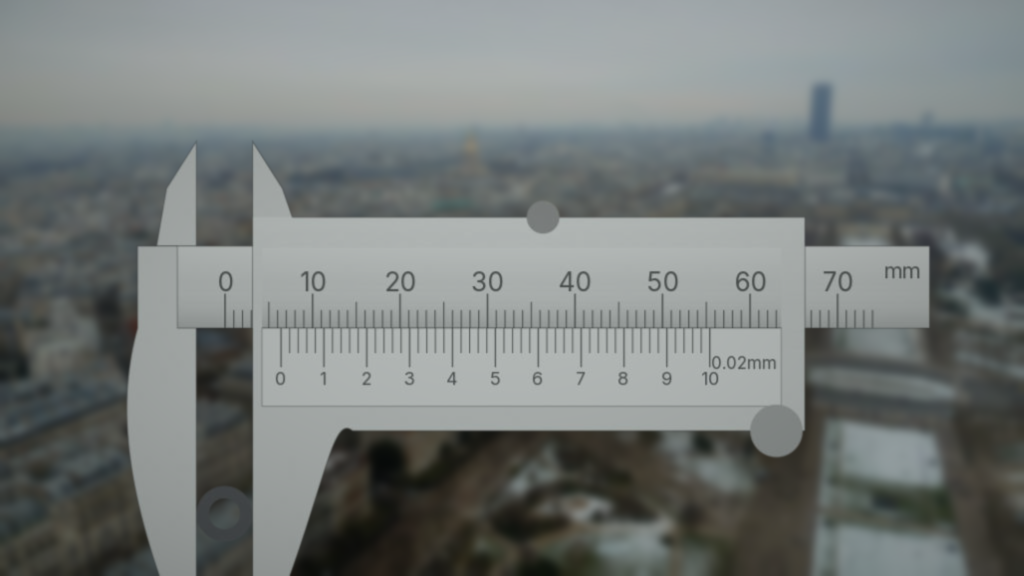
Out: 6.4 (mm)
